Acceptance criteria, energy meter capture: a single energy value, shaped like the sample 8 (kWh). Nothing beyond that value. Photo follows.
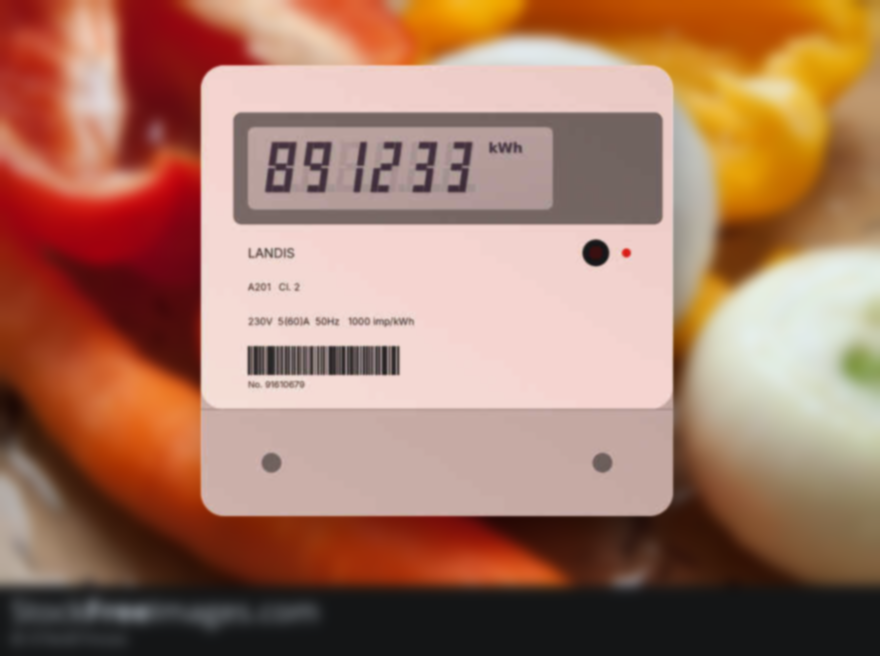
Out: 891233 (kWh)
